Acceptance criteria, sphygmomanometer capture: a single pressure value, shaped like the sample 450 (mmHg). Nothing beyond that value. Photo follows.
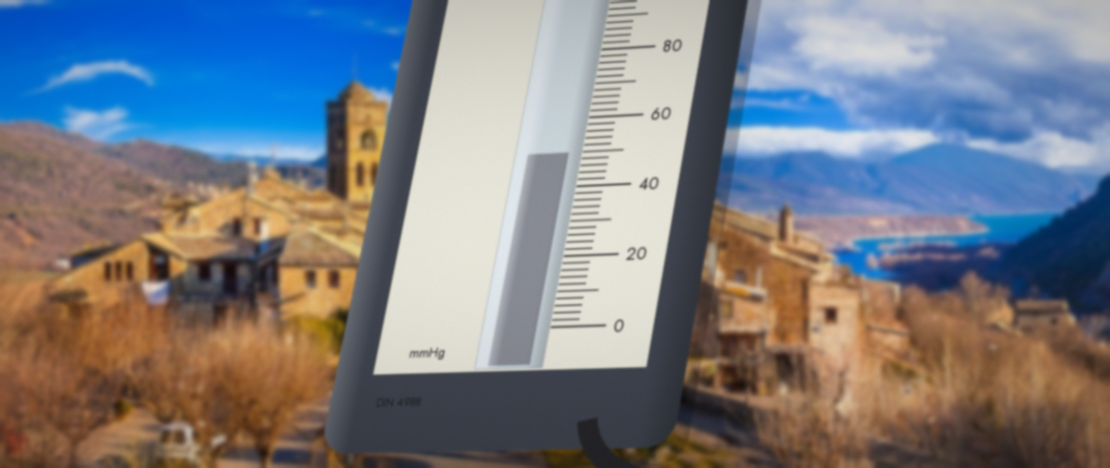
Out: 50 (mmHg)
